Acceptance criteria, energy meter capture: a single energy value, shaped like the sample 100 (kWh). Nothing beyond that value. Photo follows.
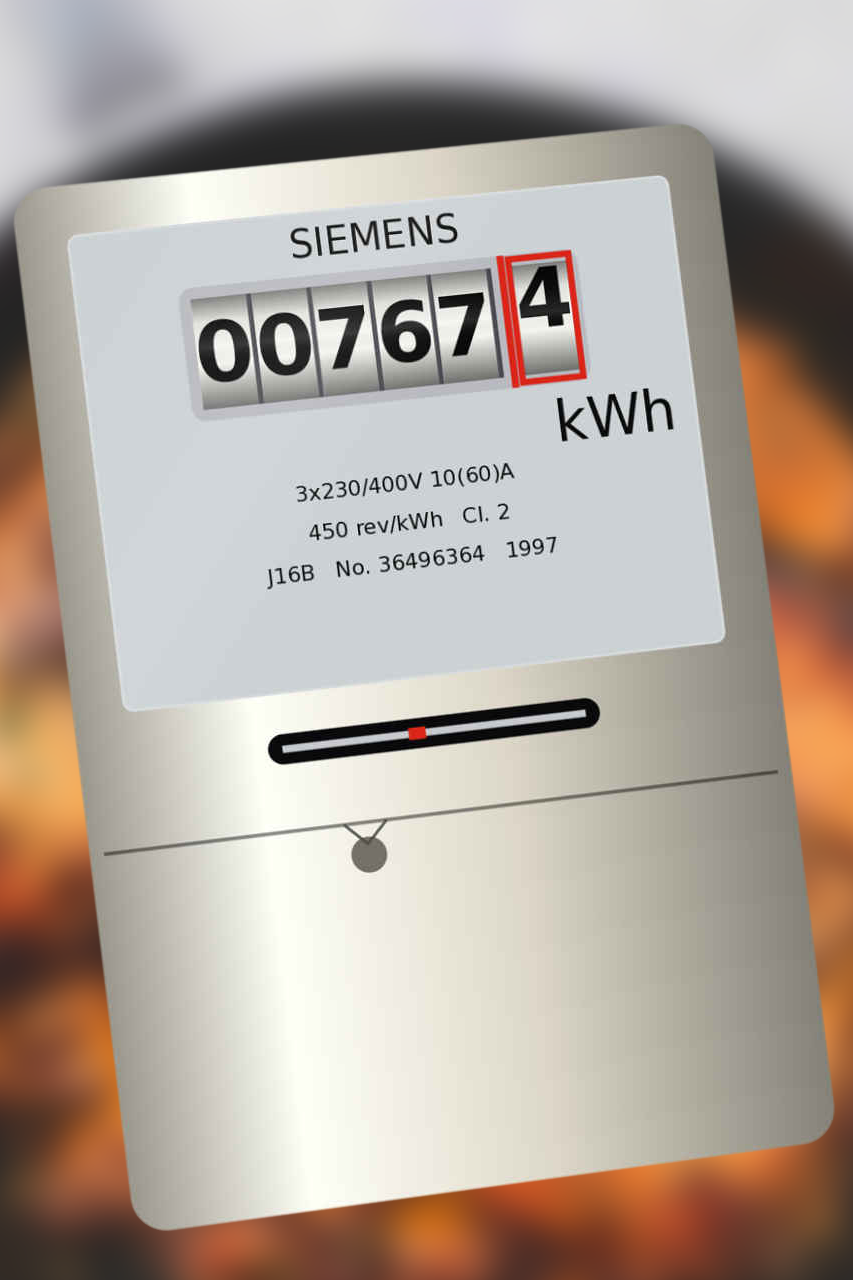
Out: 767.4 (kWh)
